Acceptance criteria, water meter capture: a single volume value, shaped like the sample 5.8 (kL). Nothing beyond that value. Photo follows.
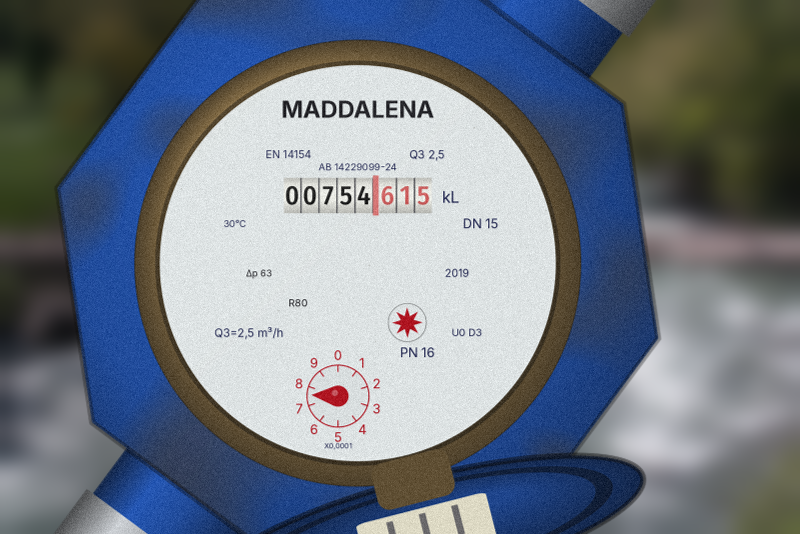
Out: 754.6157 (kL)
